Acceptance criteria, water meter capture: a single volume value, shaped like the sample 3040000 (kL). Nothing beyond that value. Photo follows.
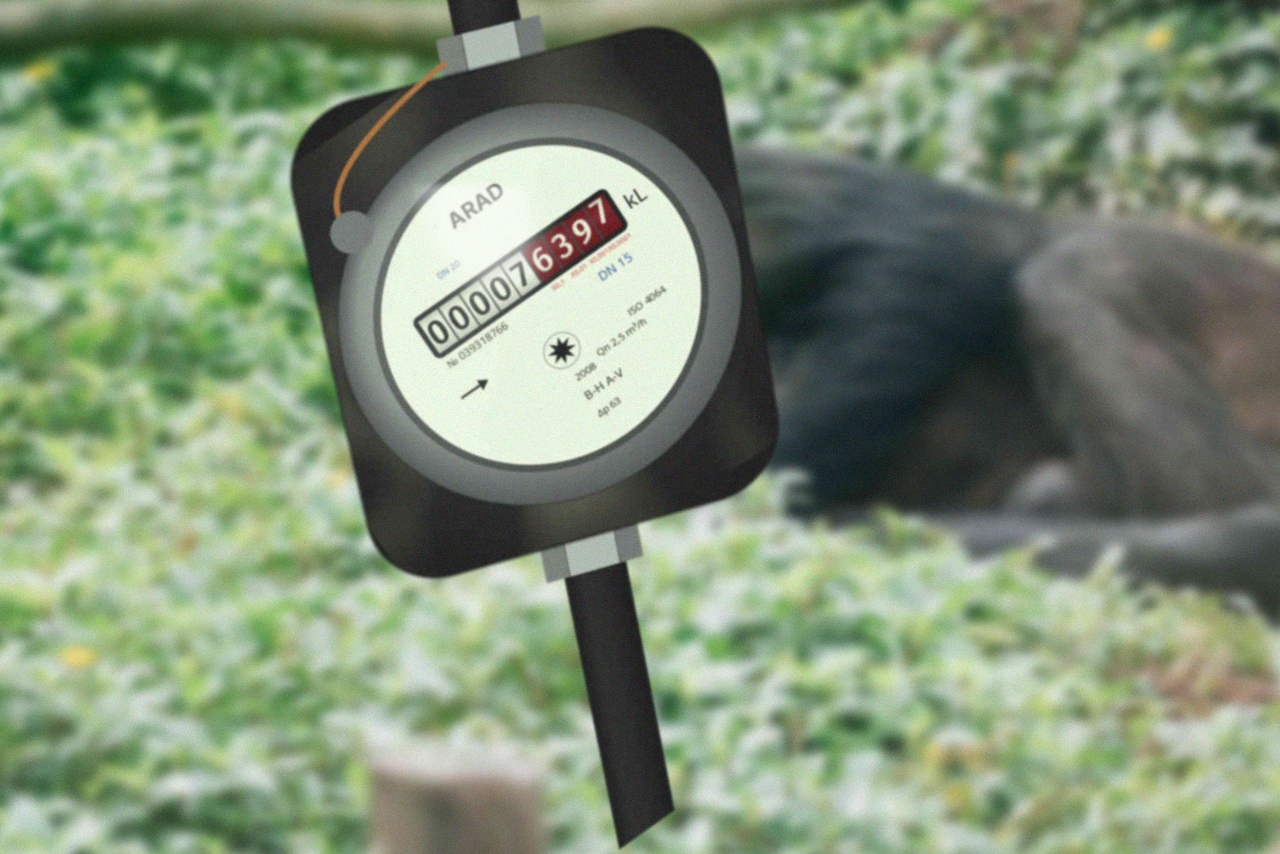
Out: 7.6397 (kL)
